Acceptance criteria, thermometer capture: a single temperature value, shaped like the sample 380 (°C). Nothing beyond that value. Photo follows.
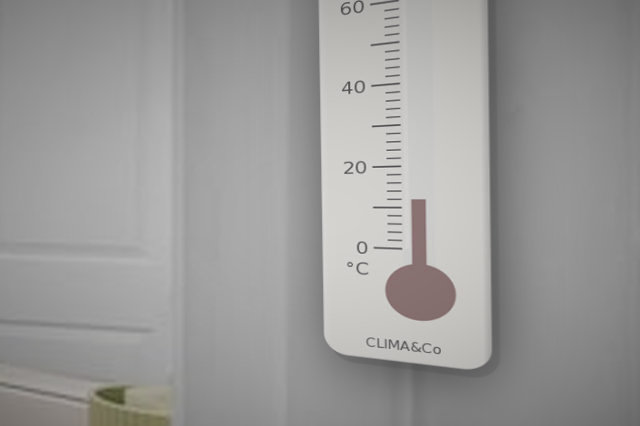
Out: 12 (°C)
